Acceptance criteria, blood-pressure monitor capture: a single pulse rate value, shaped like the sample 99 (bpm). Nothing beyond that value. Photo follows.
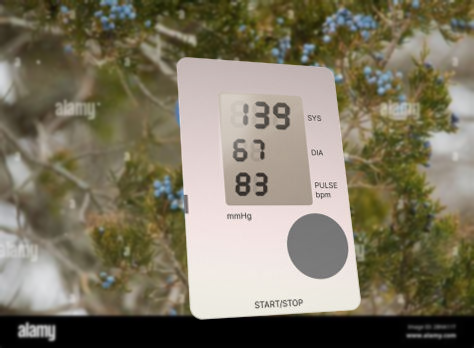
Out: 83 (bpm)
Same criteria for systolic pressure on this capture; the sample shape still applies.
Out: 139 (mmHg)
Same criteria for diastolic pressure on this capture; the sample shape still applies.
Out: 67 (mmHg)
